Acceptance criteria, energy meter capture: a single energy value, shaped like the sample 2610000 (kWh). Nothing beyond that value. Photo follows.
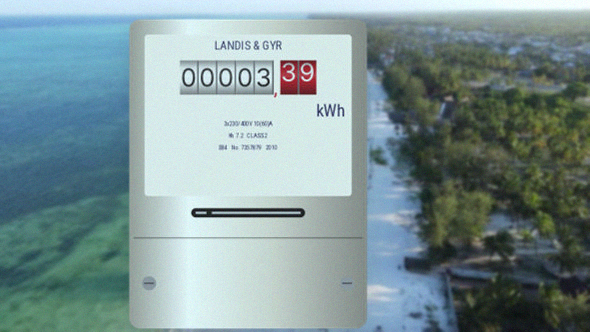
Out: 3.39 (kWh)
